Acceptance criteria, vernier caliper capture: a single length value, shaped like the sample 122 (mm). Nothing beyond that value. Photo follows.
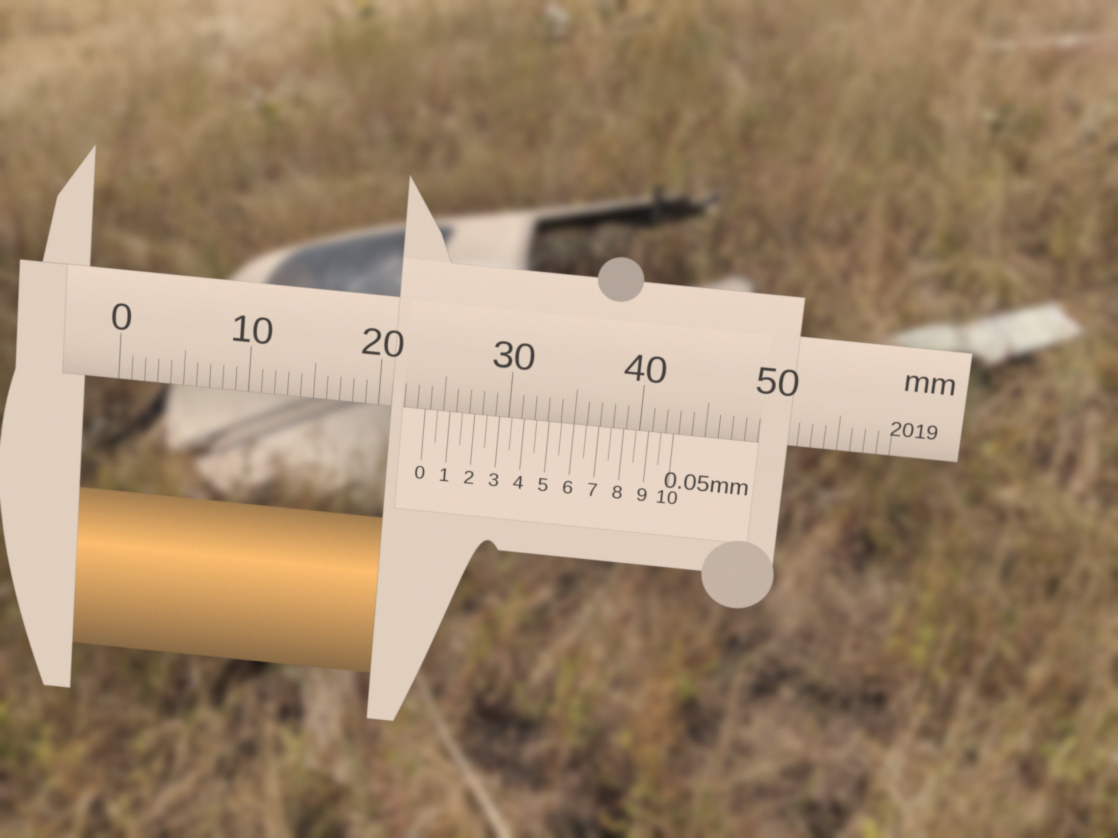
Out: 23.6 (mm)
